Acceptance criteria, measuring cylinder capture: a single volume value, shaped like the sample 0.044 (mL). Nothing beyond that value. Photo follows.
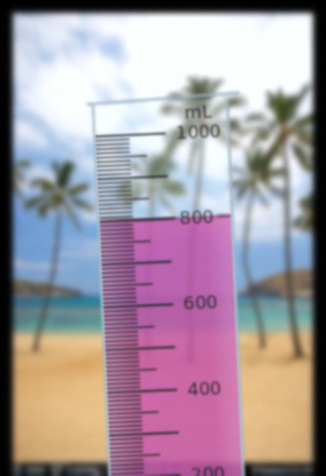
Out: 800 (mL)
